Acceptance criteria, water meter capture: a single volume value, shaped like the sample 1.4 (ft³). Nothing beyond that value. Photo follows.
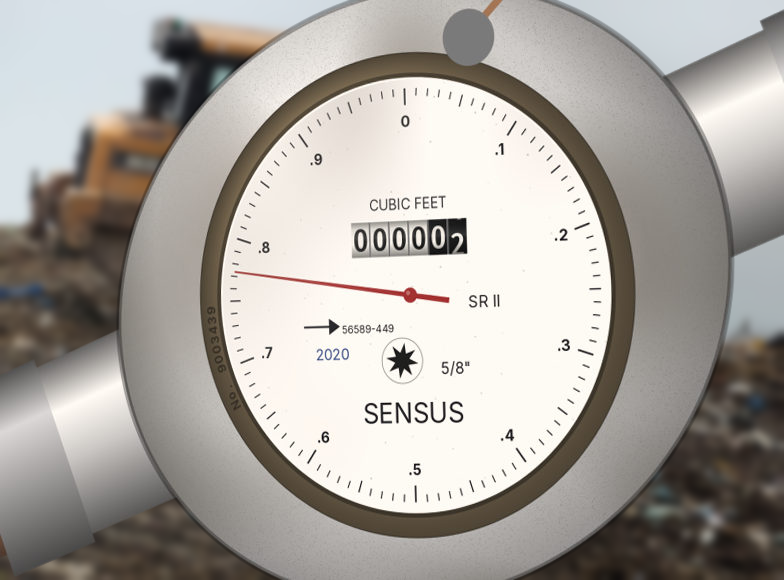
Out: 1.77 (ft³)
